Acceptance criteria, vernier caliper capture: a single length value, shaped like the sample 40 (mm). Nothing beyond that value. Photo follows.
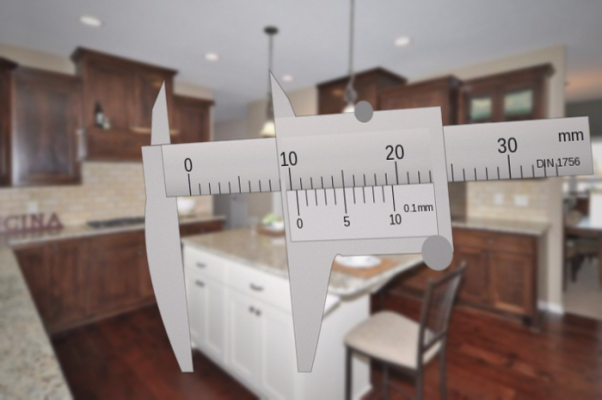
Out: 10.5 (mm)
